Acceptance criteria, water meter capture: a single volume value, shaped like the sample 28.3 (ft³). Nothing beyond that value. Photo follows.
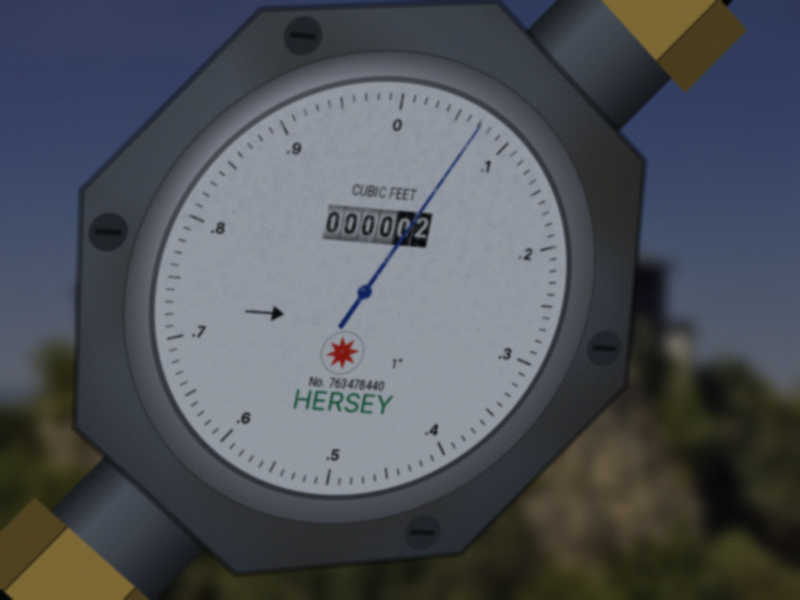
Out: 2.07 (ft³)
